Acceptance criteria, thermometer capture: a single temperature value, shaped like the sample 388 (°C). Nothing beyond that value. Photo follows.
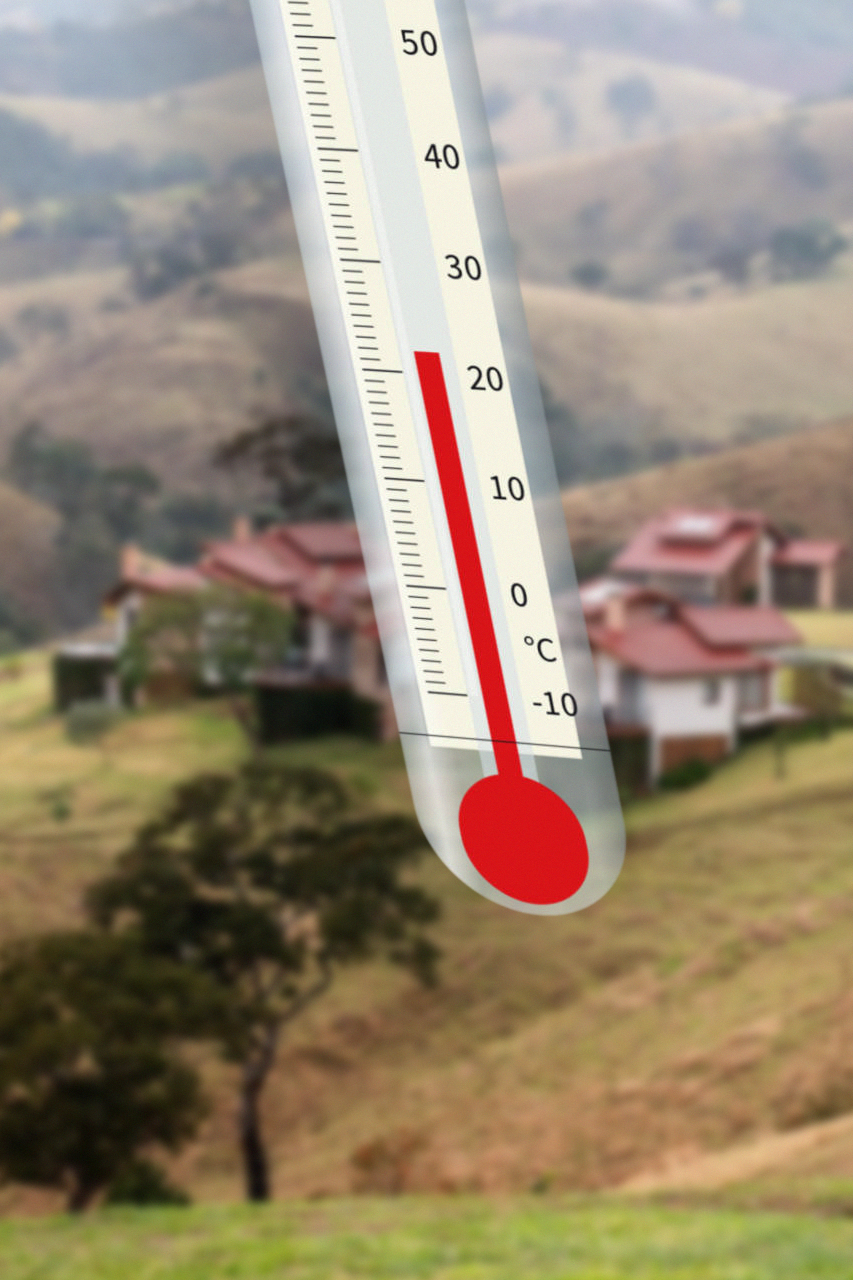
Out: 22 (°C)
